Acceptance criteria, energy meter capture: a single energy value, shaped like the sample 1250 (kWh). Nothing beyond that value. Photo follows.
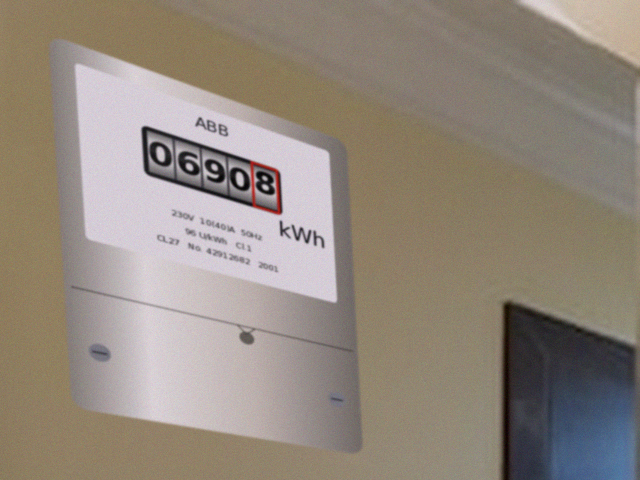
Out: 690.8 (kWh)
